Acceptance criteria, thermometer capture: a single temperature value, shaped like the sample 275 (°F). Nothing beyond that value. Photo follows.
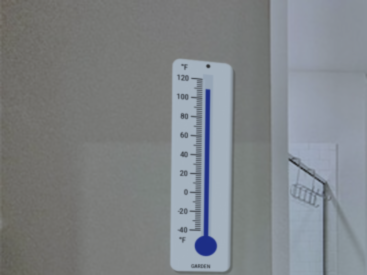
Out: 110 (°F)
